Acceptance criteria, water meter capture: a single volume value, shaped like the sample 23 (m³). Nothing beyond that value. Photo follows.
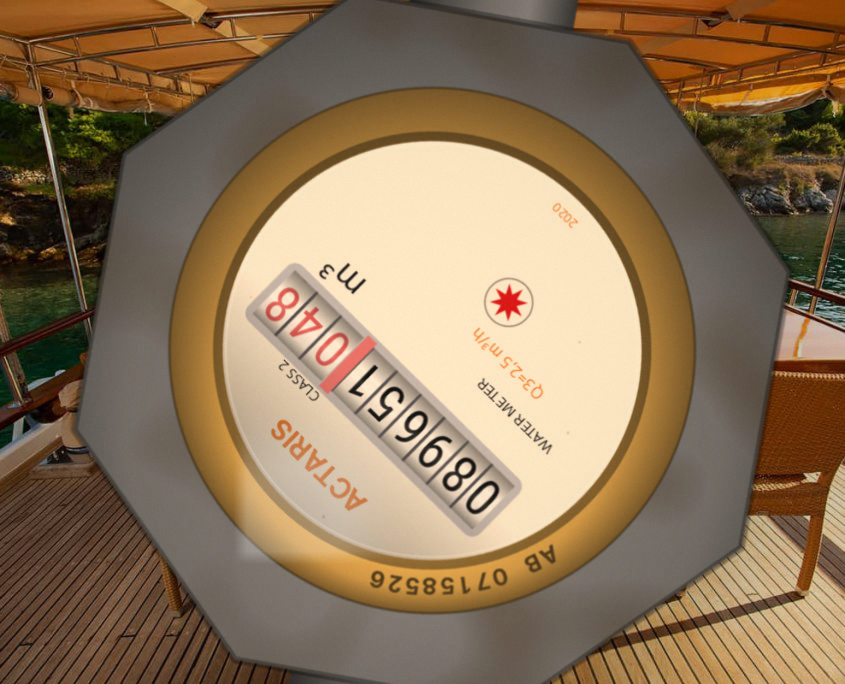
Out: 89651.048 (m³)
